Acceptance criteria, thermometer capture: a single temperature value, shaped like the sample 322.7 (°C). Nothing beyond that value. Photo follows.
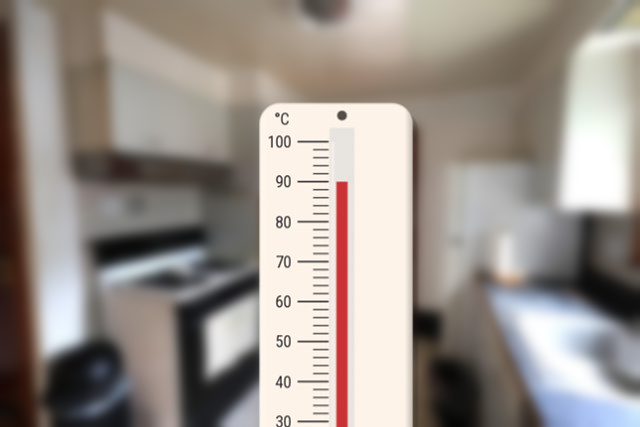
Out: 90 (°C)
